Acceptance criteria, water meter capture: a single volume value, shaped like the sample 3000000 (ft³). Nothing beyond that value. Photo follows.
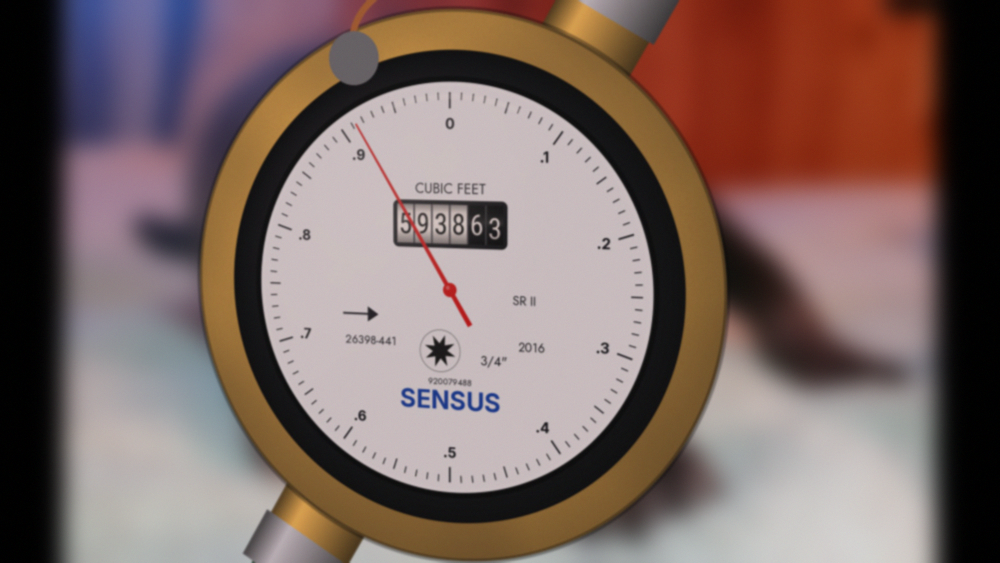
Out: 593862.91 (ft³)
